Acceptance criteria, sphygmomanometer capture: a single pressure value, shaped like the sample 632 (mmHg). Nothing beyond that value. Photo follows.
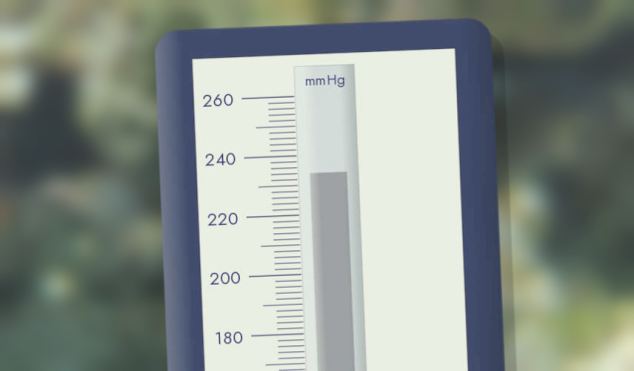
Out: 234 (mmHg)
